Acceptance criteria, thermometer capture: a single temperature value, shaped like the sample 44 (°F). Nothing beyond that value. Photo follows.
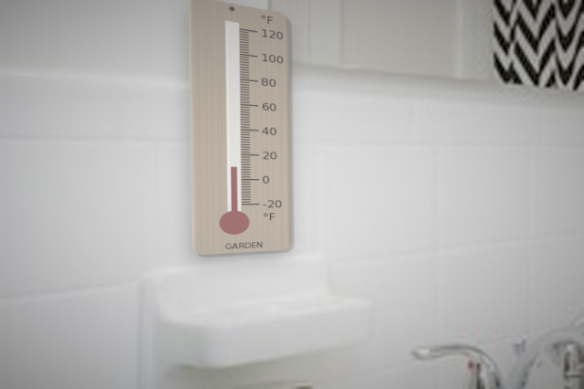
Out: 10 (°F)
